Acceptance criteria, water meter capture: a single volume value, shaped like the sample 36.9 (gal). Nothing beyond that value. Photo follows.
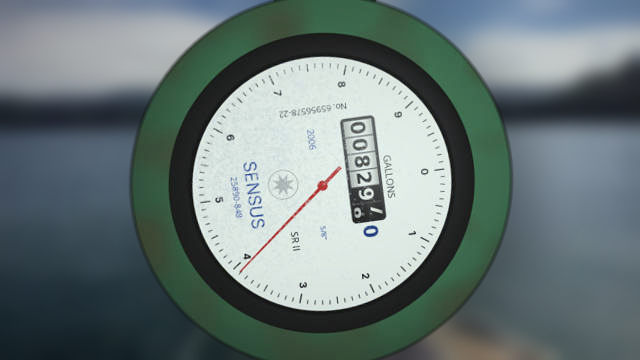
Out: 82973.9 (gal)
